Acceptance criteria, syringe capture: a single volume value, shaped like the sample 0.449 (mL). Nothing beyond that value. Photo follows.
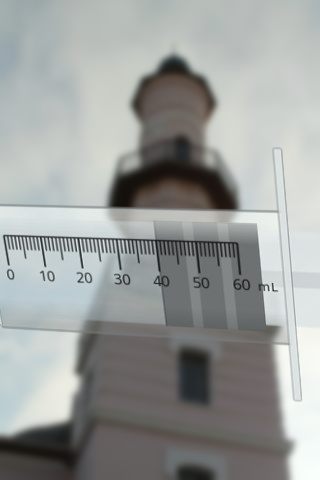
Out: 40 (mL)
